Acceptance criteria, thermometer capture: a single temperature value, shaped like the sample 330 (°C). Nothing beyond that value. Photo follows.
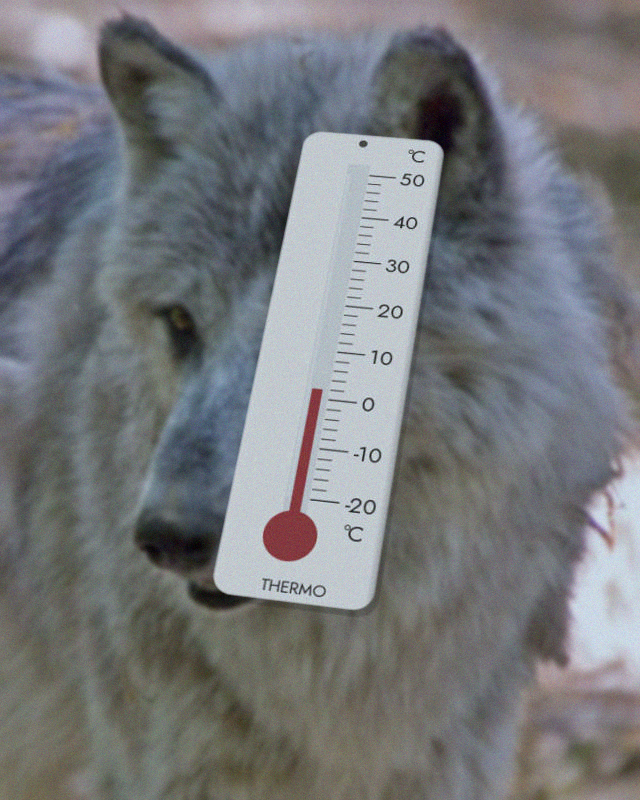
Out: 2 (°C)
